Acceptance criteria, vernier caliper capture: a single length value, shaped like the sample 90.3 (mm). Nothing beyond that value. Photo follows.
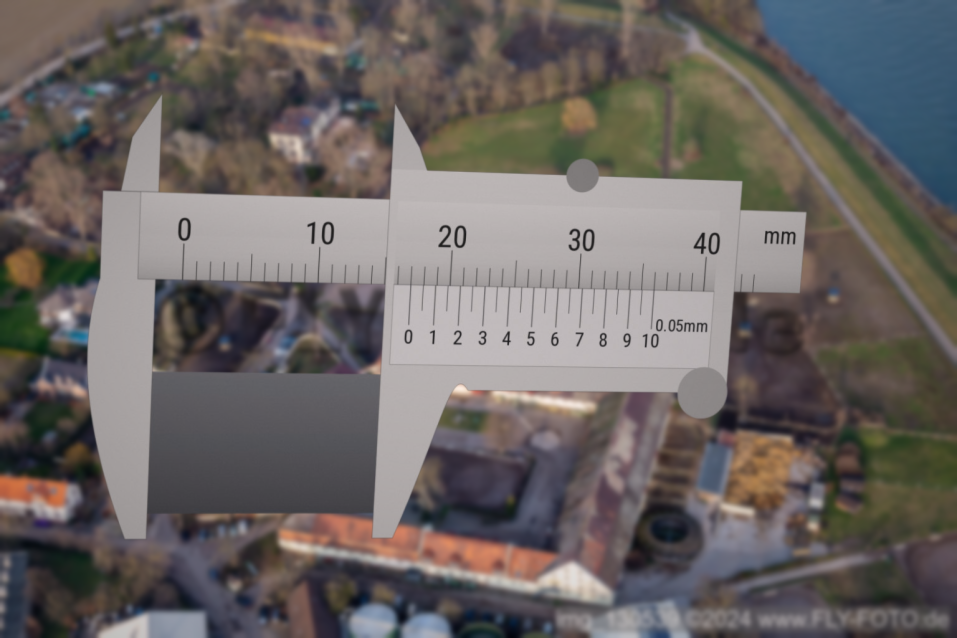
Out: 17.0 (mm)
